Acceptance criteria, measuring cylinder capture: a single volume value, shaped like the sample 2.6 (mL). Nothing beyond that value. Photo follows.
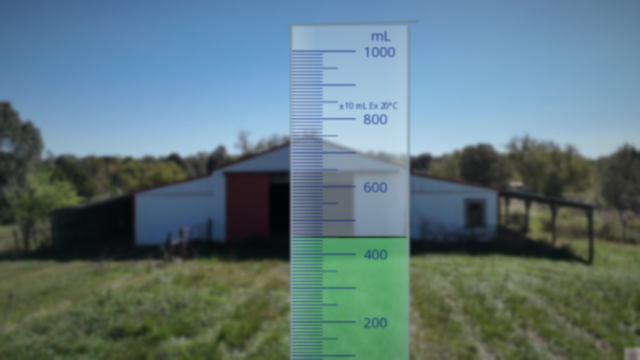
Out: 450 (mL)
